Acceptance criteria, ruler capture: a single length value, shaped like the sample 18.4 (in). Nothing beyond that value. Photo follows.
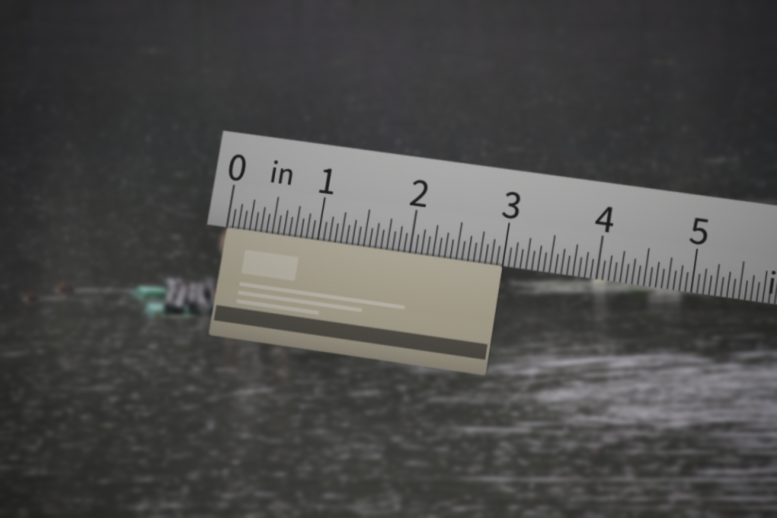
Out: 3 (in)
